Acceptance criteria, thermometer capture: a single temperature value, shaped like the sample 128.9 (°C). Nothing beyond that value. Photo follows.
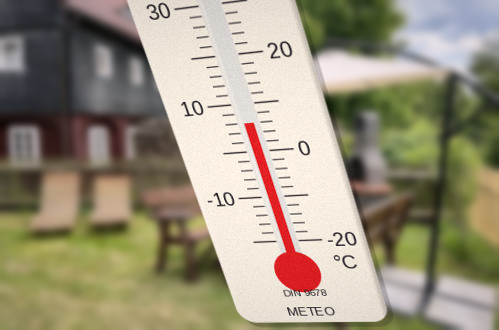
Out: 6 (°C)
